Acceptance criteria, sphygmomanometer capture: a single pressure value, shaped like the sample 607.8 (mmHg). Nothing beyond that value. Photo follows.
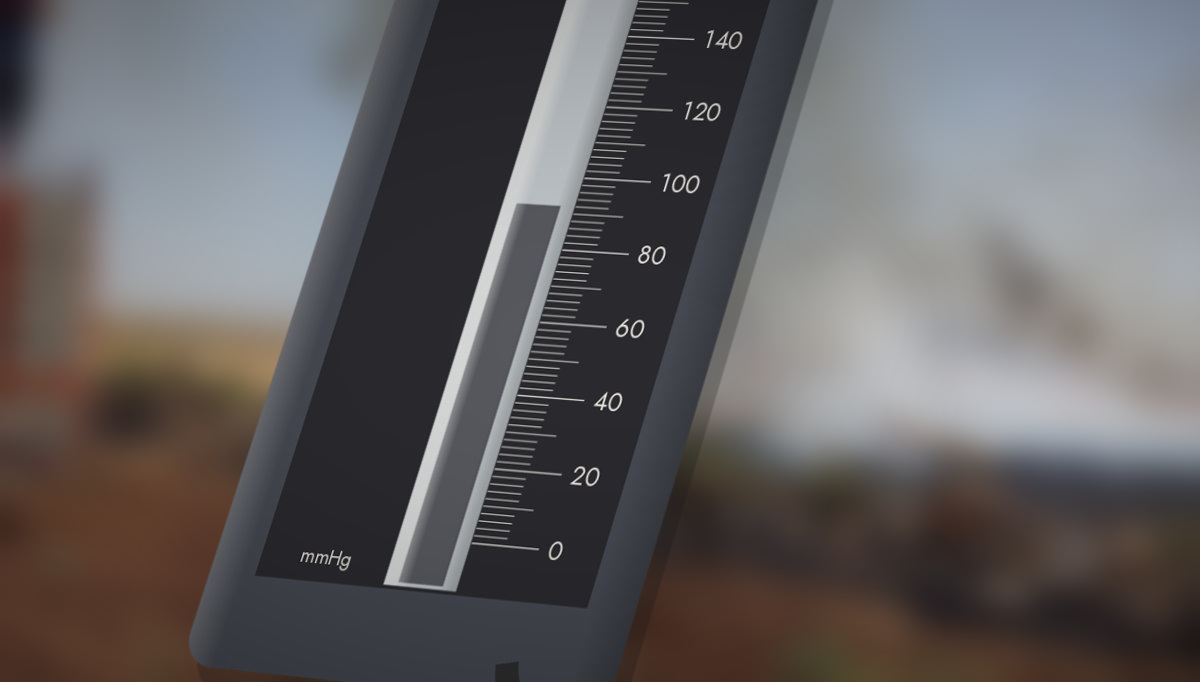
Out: 92 (mmHg)
